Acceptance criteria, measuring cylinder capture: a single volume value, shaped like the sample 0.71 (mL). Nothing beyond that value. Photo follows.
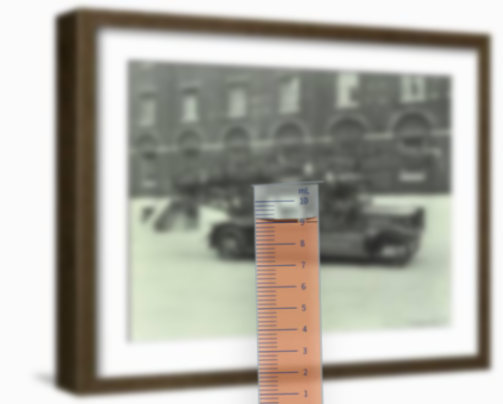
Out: 9 (mL)
